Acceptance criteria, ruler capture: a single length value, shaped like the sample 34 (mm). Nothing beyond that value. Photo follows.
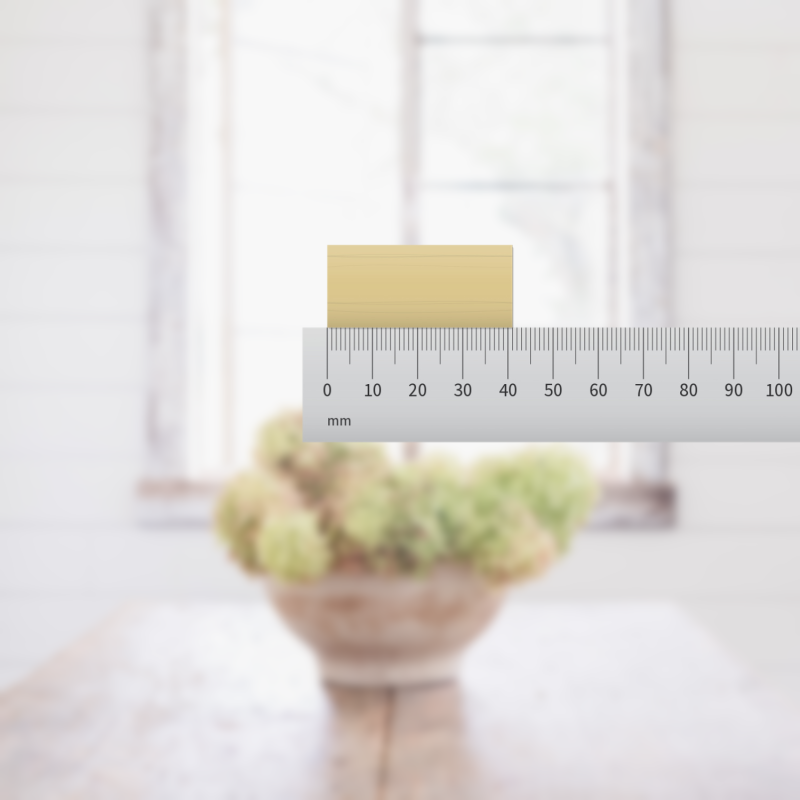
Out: 41 (mm)
